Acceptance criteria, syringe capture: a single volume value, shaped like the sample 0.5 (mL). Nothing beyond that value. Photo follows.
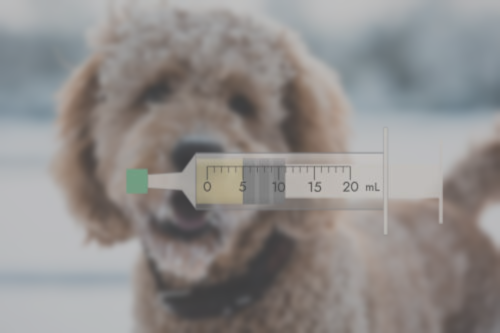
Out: 5 (mL)
